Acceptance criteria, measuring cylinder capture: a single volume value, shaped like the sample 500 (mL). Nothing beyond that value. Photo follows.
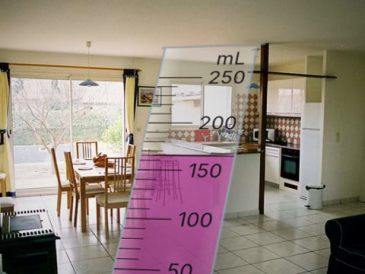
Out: 165 (mL)
